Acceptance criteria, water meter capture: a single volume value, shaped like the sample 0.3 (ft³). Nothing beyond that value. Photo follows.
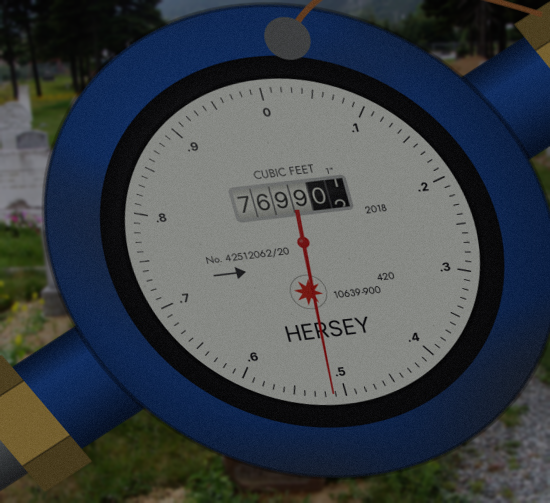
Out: 769901.51 (ft³)
